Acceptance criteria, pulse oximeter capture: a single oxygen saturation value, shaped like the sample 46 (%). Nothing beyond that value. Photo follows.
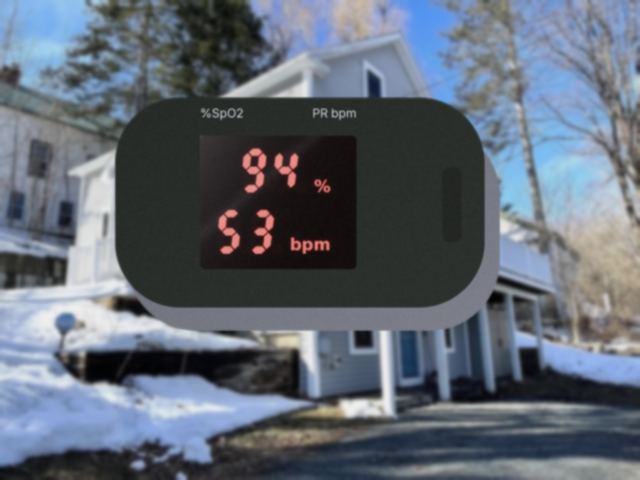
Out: 94 (%)
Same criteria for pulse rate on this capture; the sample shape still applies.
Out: 53 (bpm)
